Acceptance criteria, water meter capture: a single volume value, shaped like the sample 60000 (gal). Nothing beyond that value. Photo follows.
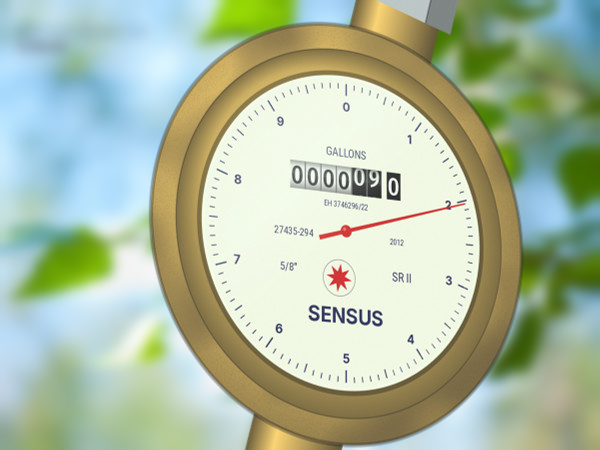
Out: 92.0 (gal)
